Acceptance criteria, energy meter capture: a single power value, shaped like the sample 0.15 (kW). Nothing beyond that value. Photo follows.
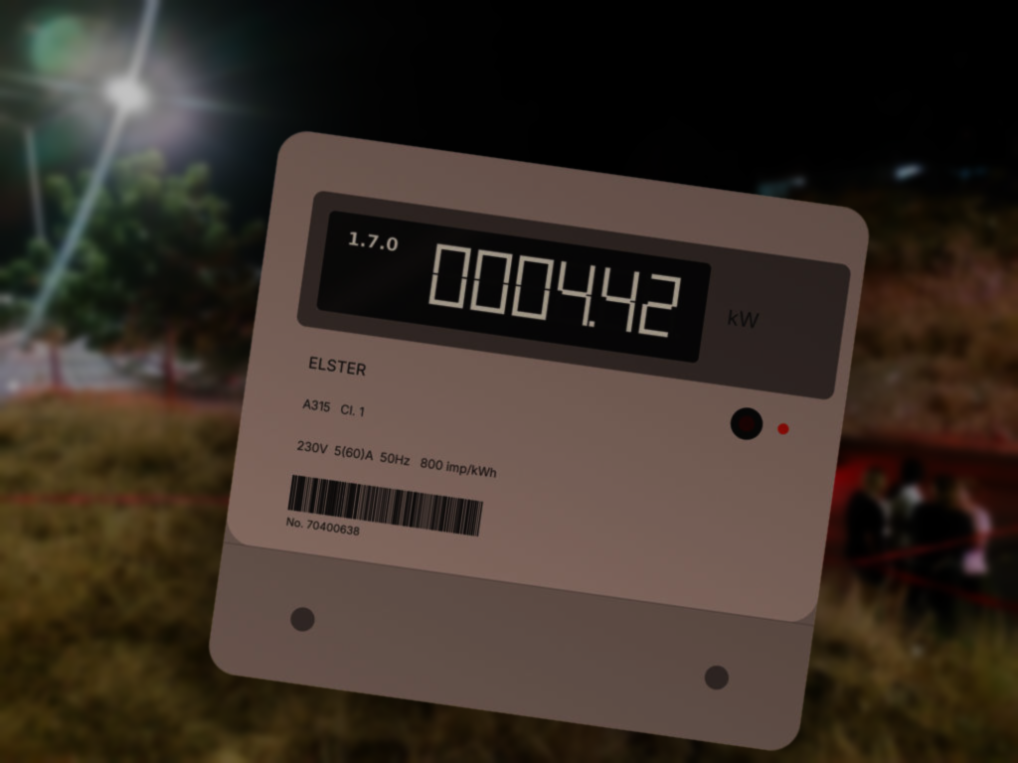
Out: 4.42 (kW)
